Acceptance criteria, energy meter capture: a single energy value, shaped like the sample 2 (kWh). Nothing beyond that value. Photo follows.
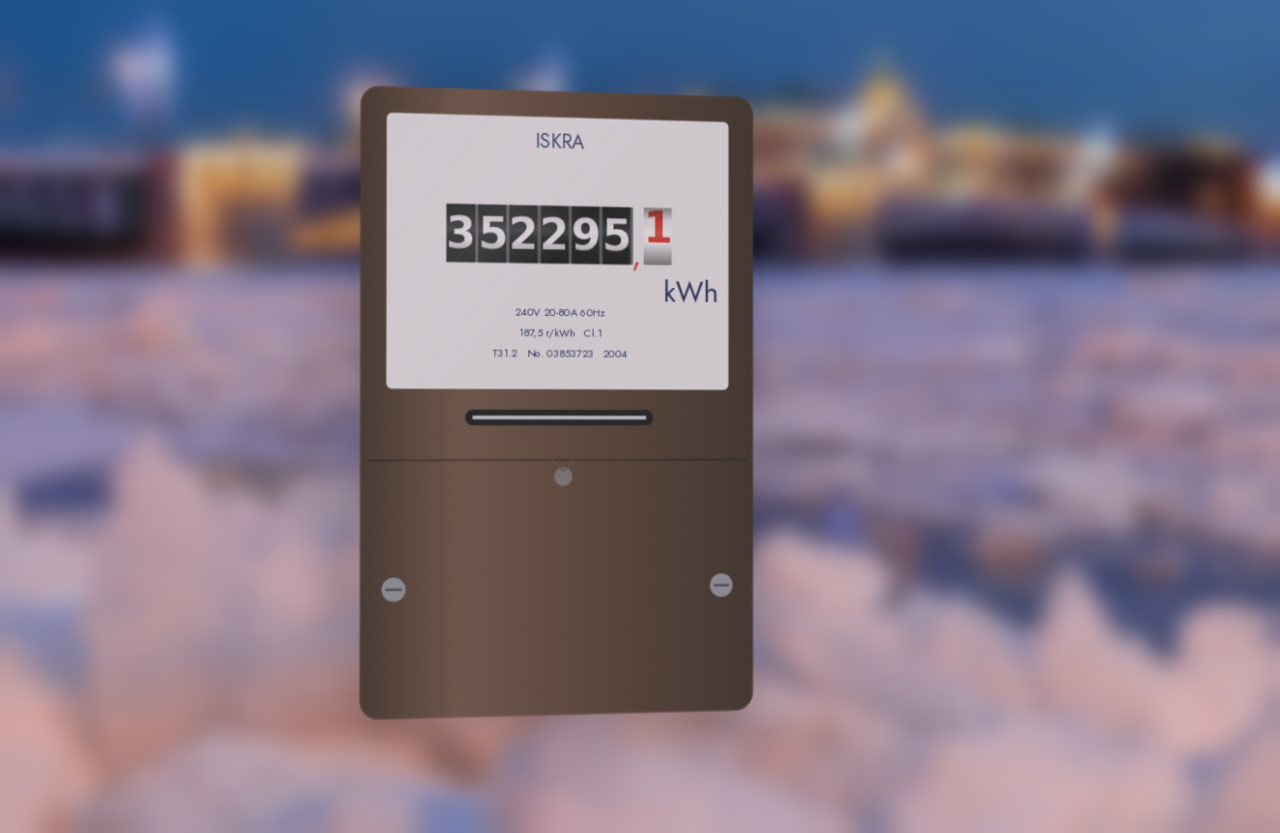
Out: 352295.1 (kWh)
